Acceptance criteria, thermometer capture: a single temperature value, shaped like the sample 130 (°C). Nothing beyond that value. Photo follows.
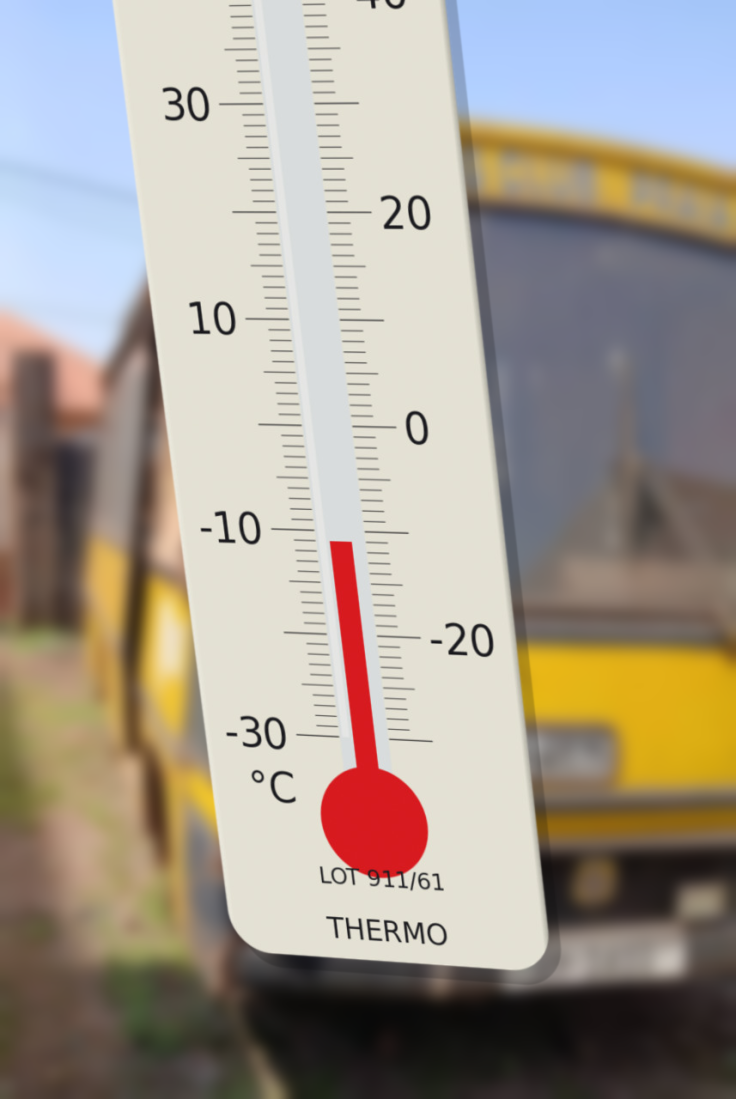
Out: -11 (°C)
